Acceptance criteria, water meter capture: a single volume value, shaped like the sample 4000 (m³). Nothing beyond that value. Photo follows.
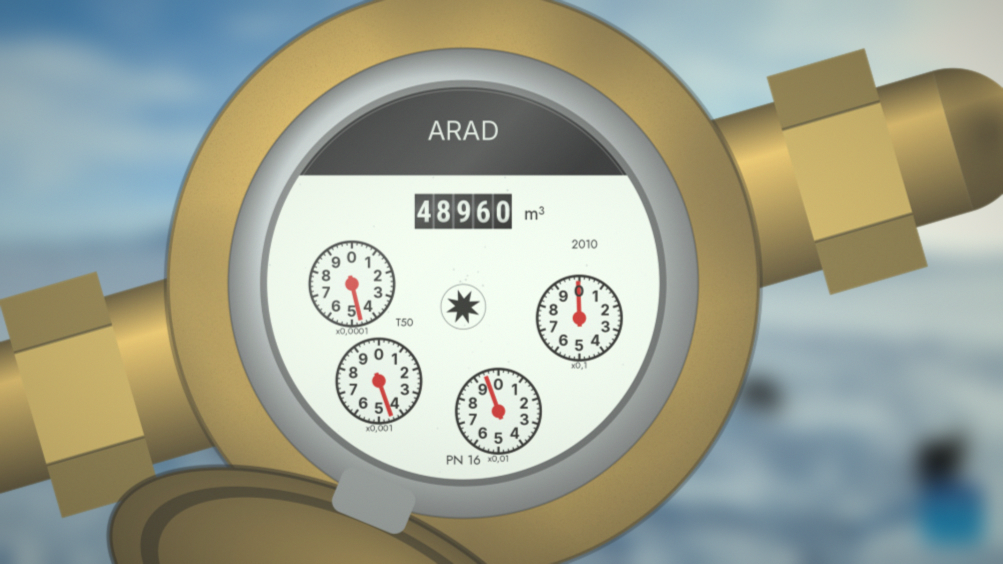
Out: 48959.9944 (m³)
